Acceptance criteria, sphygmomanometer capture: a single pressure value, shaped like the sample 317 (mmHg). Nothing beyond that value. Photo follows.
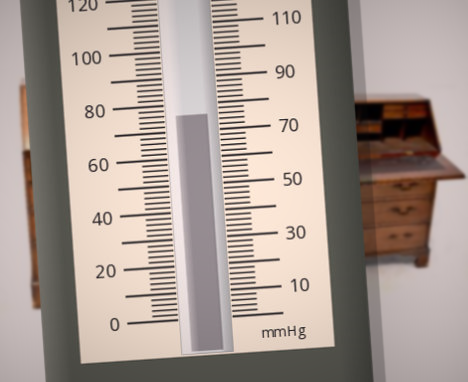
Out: 76 (mmHg)
